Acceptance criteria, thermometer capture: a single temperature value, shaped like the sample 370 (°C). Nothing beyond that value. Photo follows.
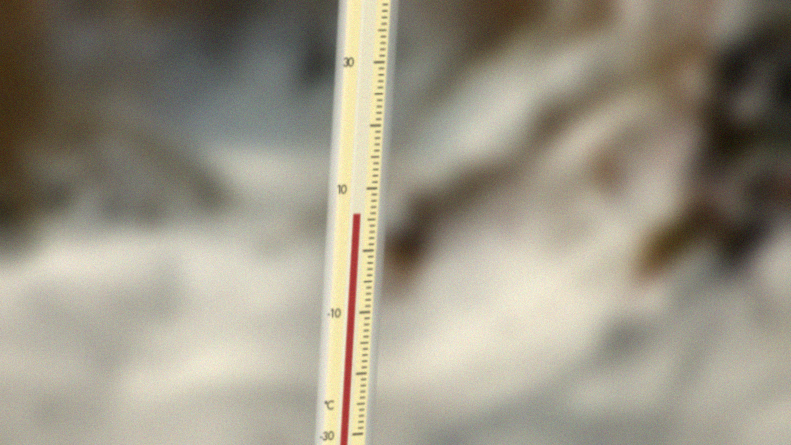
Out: 6 (°C)
